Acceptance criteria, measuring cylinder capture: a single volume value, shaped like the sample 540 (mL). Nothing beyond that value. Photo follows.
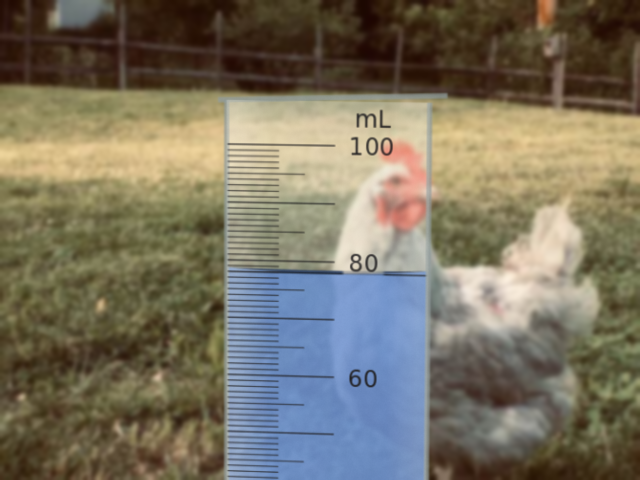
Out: 78 (mL)
